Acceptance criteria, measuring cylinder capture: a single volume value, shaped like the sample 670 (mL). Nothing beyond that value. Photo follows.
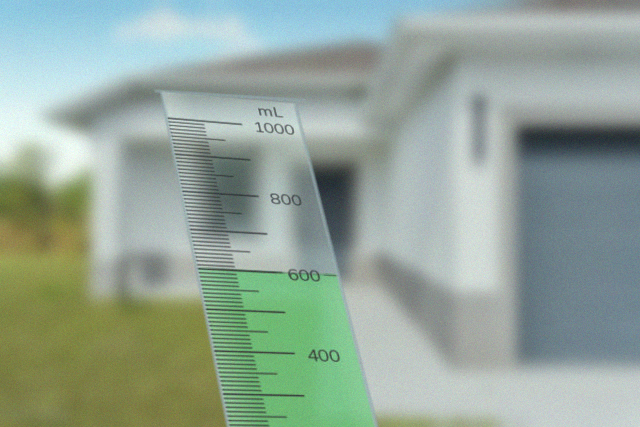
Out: 600 (mL)
